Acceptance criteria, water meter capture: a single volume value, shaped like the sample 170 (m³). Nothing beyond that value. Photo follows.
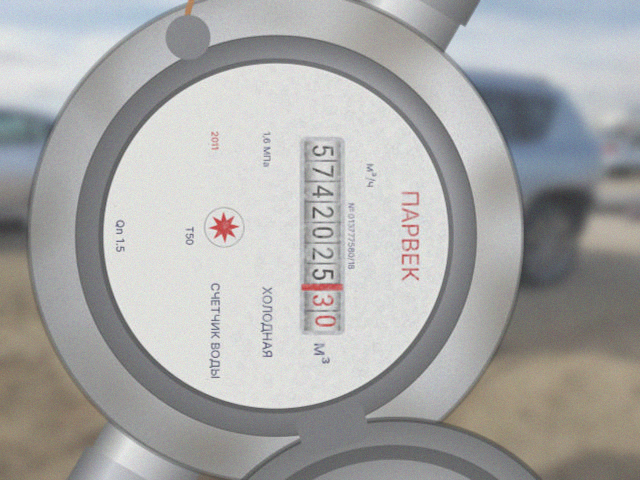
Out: 5742025.30 (m³)
